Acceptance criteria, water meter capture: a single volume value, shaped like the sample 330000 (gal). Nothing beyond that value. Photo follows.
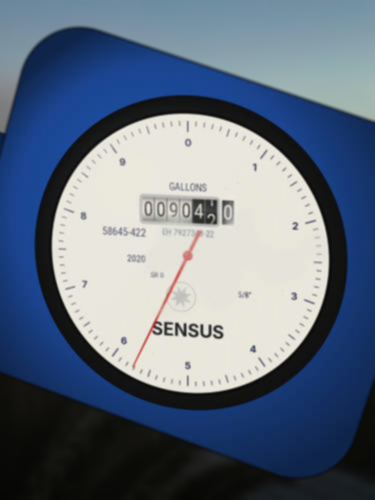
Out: 90415.7 (gal)
